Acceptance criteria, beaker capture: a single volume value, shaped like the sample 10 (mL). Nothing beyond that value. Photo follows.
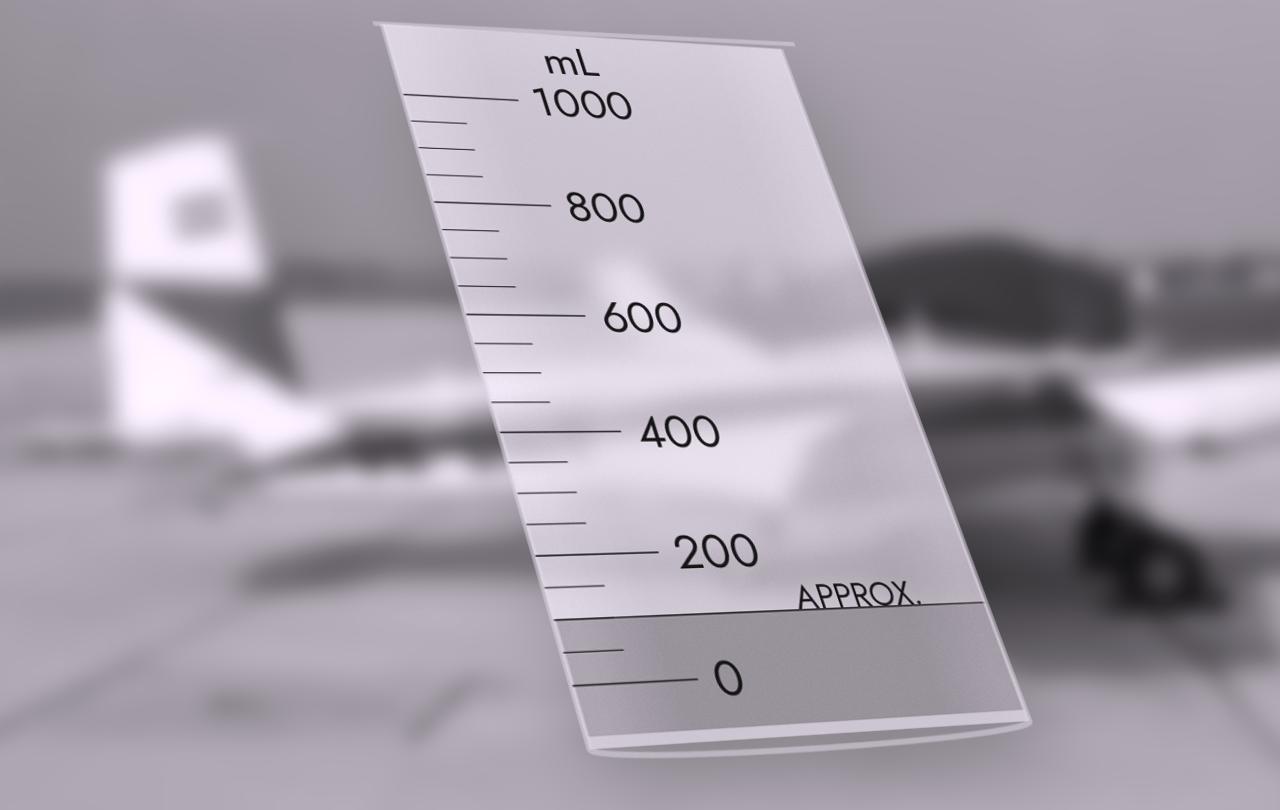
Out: 100 (mL)
